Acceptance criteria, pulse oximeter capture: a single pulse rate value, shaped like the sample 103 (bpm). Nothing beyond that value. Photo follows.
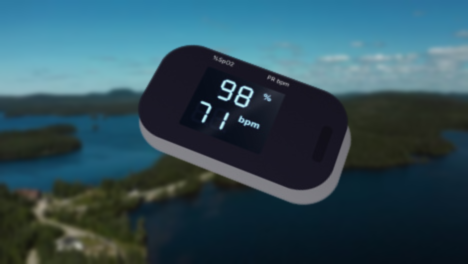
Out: 71 (bpm)
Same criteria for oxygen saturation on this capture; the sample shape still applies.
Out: 98 (%)
